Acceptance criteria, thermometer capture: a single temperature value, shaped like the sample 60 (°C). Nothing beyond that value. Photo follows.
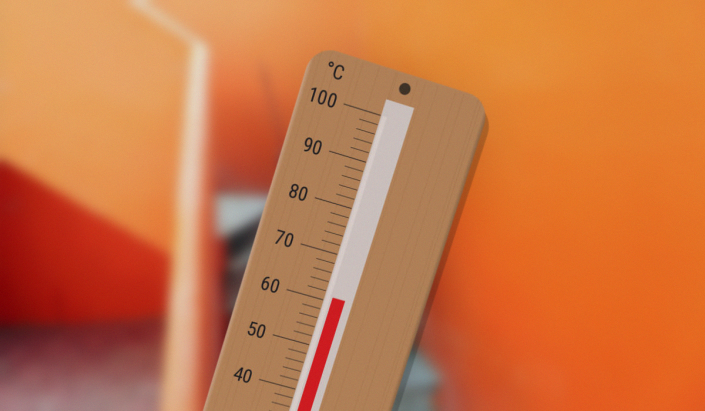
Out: 61 (°C)
